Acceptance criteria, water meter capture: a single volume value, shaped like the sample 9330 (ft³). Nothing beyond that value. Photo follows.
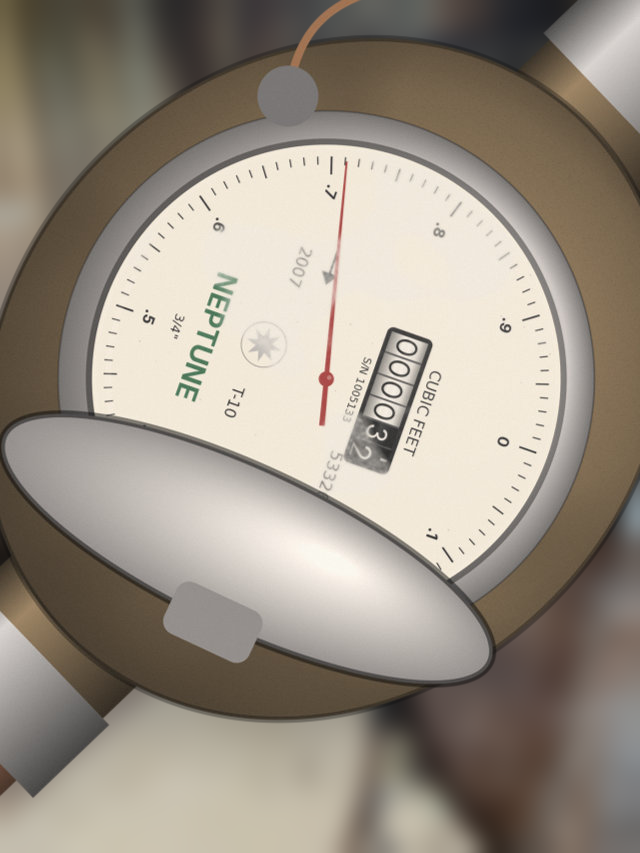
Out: 31.71 (ft³)
